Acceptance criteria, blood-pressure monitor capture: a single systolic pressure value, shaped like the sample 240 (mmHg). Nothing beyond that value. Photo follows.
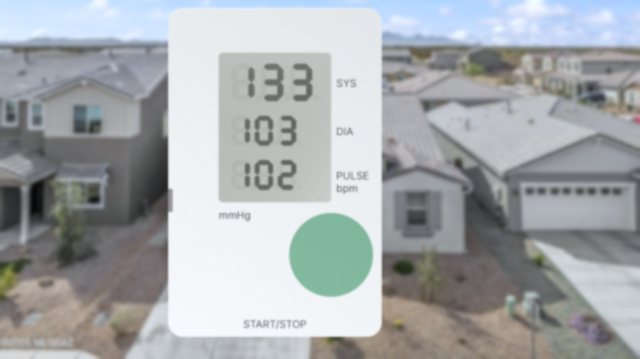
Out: 133 (mmHg)
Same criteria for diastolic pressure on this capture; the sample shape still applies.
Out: 103 (mmHg)
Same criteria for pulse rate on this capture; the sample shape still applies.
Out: 102 (bpm)
